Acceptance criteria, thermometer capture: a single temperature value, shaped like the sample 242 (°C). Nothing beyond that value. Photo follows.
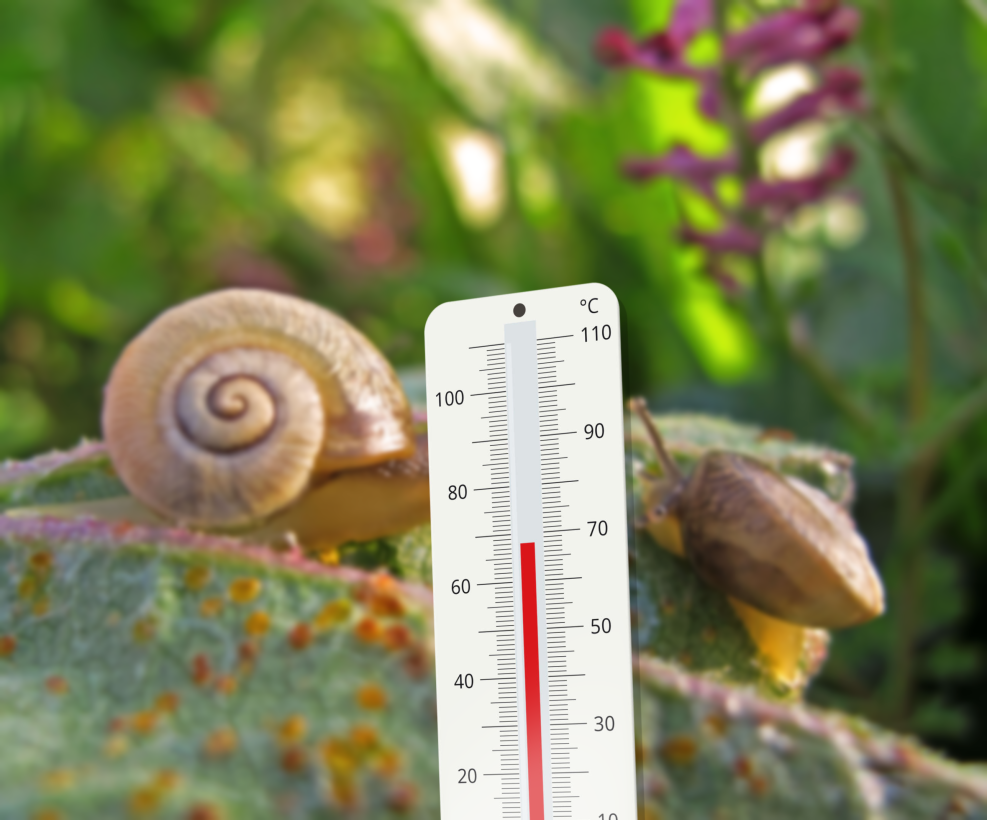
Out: 68 (°C)
